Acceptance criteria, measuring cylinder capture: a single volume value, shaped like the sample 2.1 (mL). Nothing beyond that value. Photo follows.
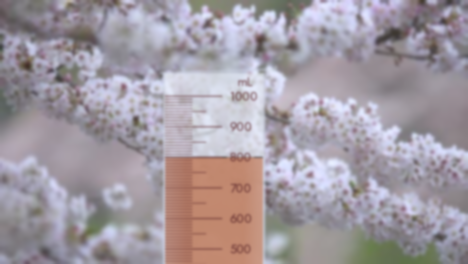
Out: 800 (mL)
